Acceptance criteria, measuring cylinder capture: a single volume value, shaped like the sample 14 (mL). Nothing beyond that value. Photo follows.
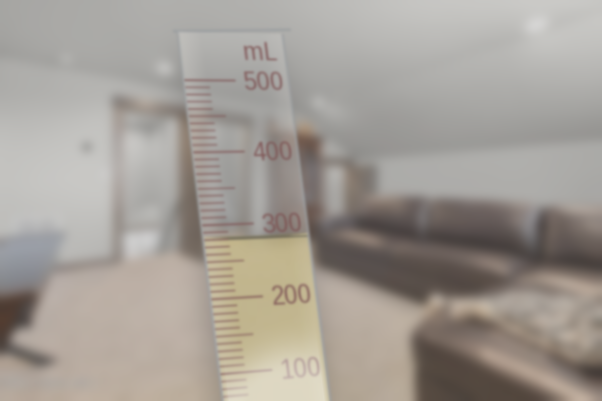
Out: 280 (mL)
